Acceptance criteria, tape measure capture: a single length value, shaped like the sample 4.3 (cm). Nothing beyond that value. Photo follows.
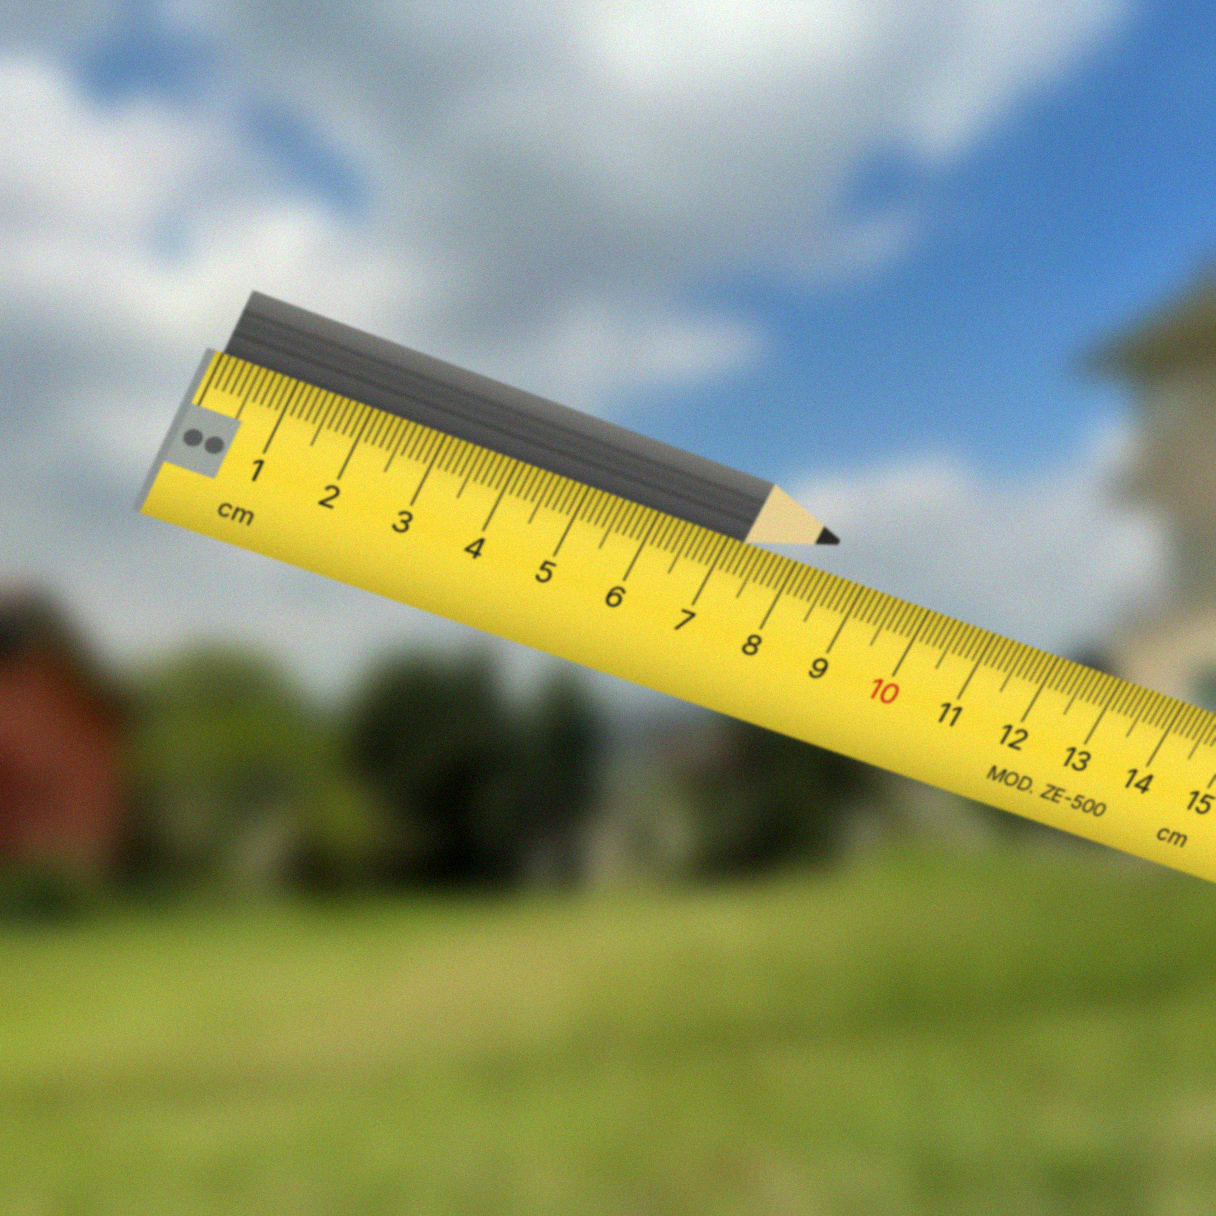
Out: 8.4 (cm)
